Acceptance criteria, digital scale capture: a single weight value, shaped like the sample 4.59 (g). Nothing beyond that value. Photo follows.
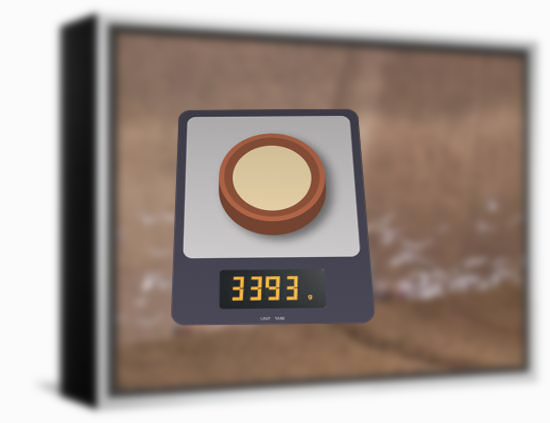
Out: 3393 (g)
